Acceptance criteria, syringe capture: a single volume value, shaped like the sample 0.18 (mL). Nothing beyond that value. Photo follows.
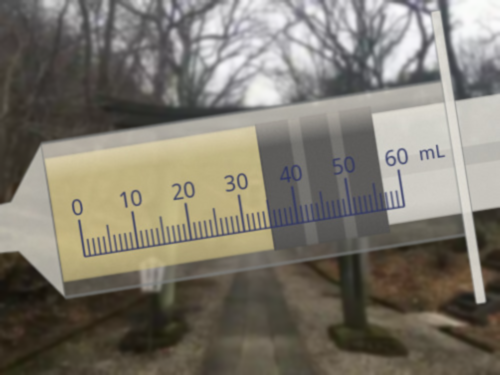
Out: 35 (mL)
